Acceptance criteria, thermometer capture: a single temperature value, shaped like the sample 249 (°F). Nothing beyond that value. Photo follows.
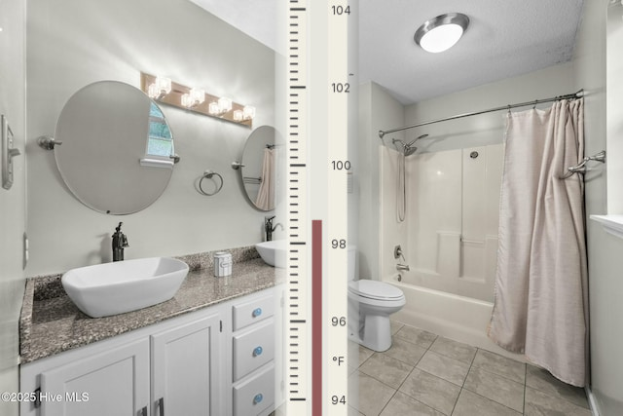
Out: 98.6 (°F)
